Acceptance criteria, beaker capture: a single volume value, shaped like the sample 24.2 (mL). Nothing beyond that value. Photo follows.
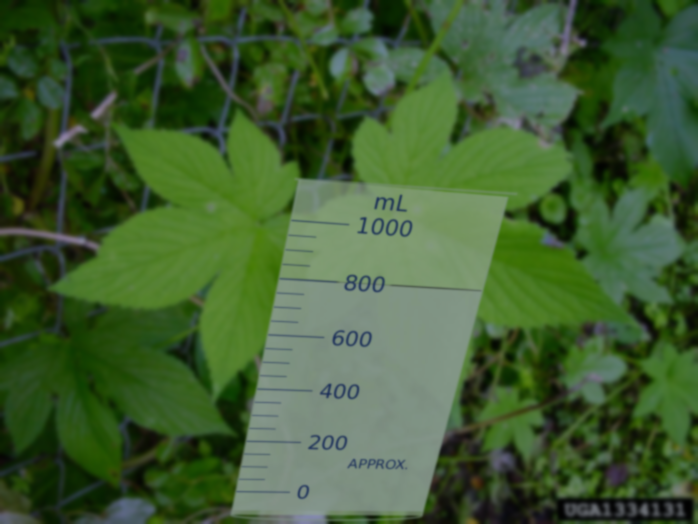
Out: 800 (mL)
